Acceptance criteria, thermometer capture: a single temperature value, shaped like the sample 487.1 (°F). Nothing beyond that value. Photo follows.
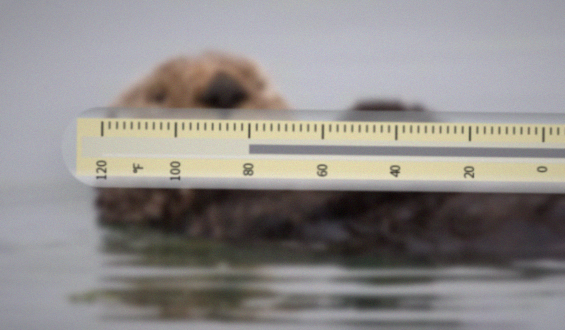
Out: 80 (°F)
